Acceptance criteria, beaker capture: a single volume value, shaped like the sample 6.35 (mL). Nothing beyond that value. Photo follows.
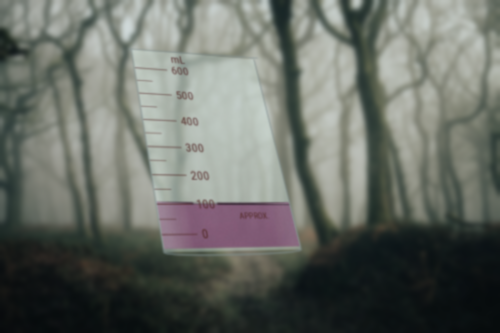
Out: 100 (mL)
